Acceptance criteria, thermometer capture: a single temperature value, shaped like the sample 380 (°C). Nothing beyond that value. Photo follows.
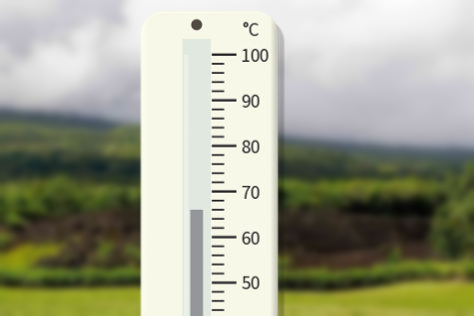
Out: 66 (°C)
